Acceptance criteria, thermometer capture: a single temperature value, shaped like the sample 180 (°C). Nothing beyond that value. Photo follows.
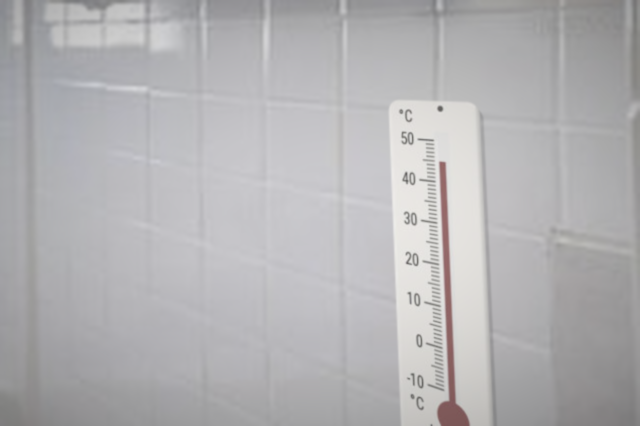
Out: 45 (°C)
